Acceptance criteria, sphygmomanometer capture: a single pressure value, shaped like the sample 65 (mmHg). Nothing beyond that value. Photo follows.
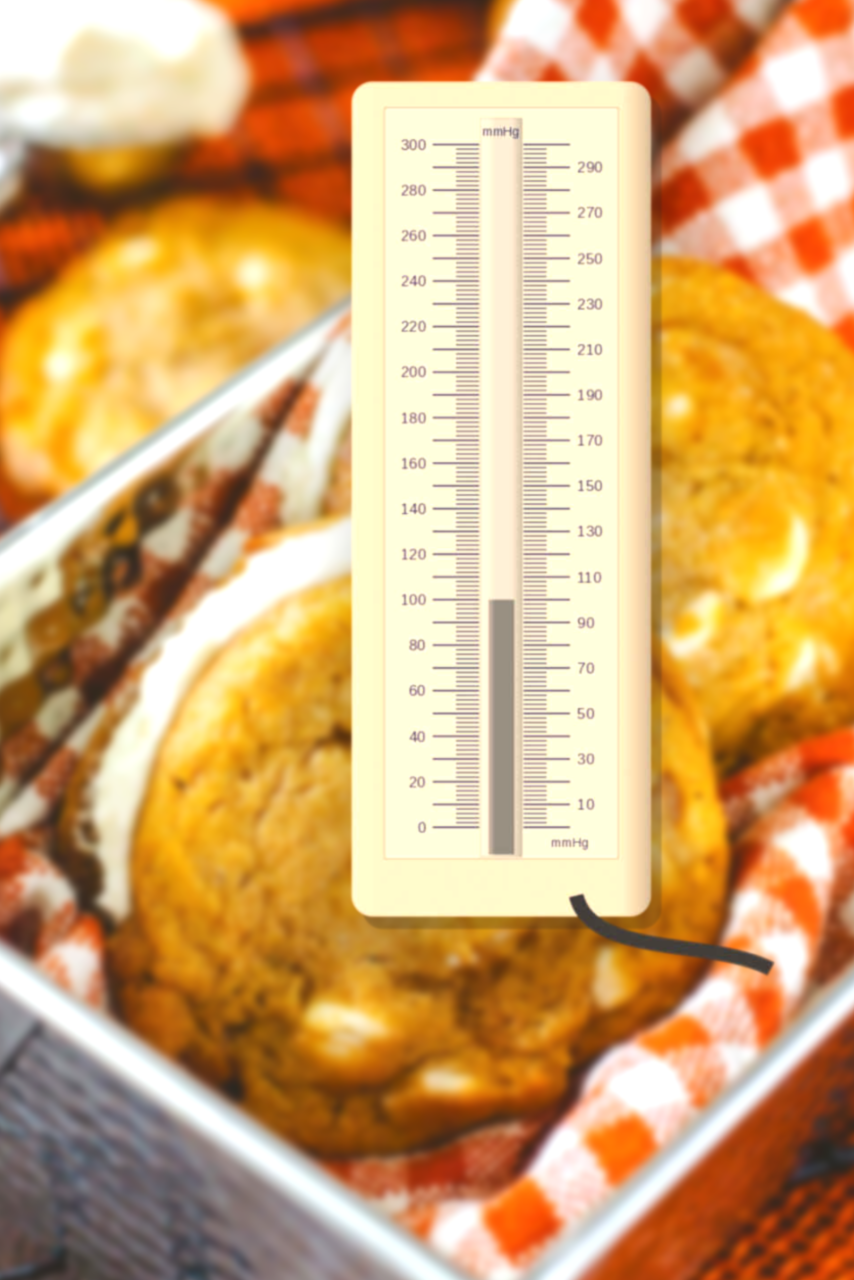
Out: 100 (mmHg)
